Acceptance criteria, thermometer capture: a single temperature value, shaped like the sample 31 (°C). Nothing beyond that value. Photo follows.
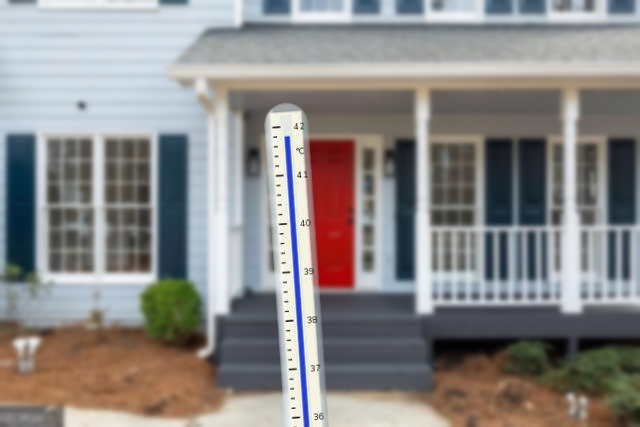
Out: 41.8 (°C)
